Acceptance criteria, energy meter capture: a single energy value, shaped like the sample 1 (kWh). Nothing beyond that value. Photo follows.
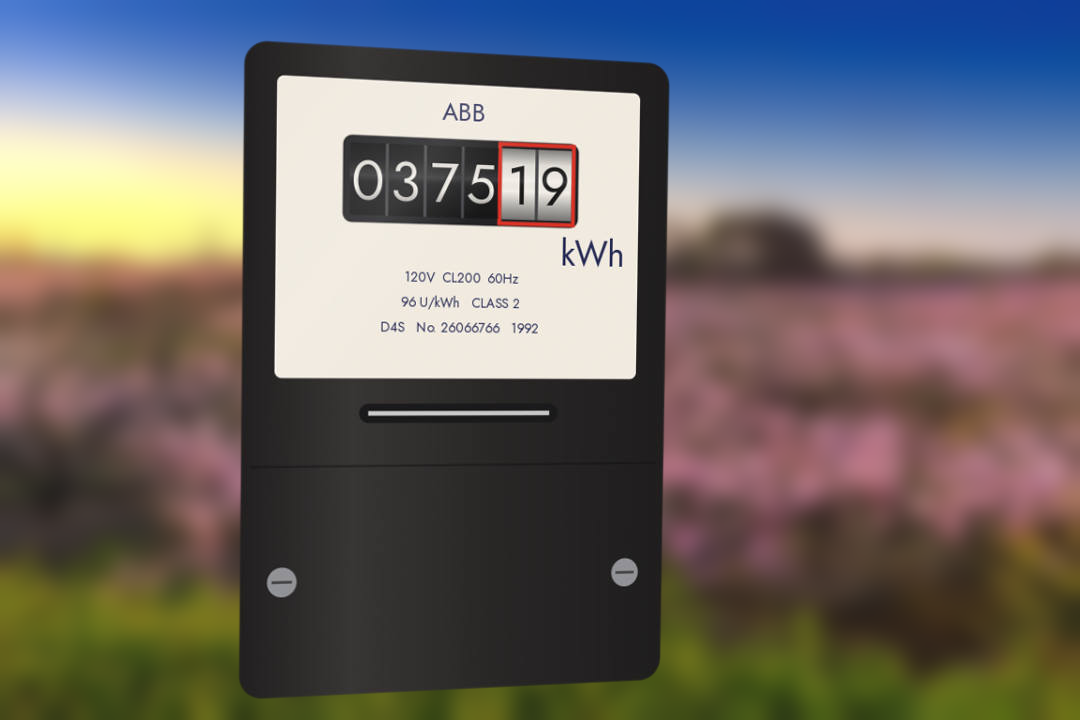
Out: 375.19 (kWh)
